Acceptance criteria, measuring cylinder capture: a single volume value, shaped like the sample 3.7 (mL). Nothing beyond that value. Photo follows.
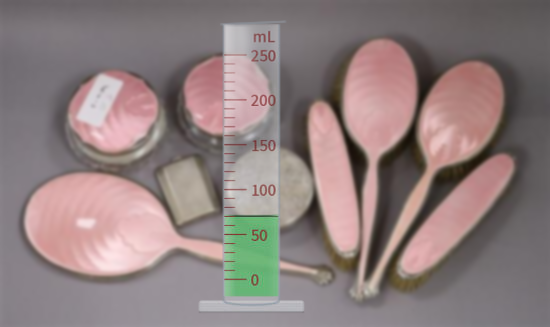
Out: 70 (mL)
